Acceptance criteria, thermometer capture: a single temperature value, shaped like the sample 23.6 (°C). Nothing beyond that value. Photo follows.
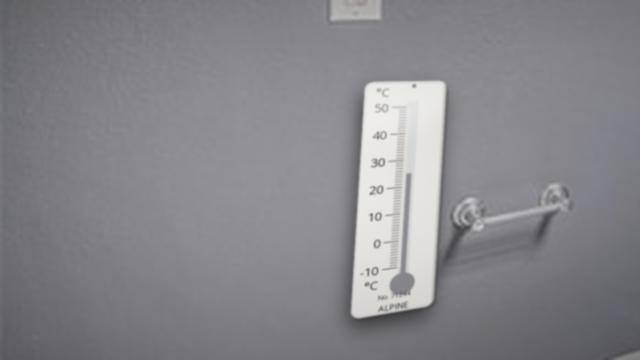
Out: 25 (°C)
